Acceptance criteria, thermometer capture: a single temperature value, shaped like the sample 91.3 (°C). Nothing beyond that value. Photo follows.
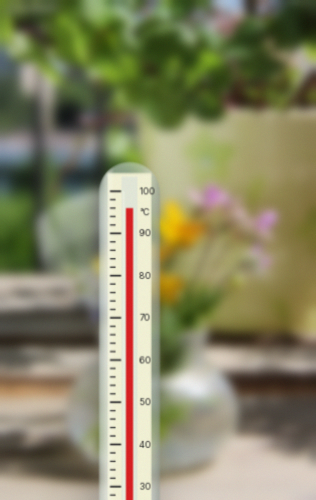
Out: 96 (°C)
